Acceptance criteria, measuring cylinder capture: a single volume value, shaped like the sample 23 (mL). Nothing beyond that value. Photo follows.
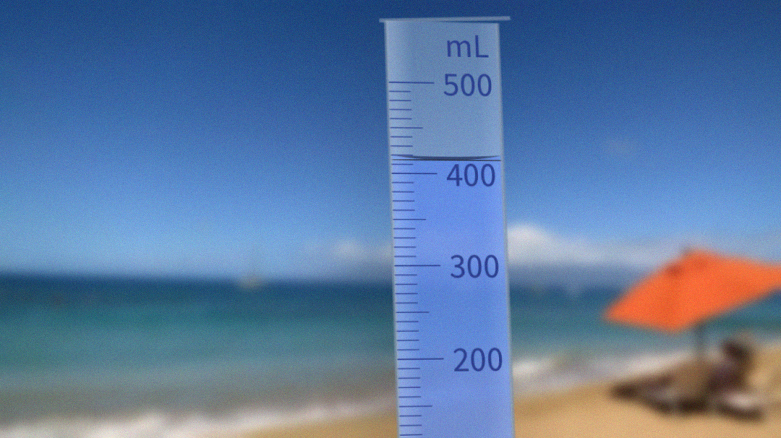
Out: 415 (mL)
